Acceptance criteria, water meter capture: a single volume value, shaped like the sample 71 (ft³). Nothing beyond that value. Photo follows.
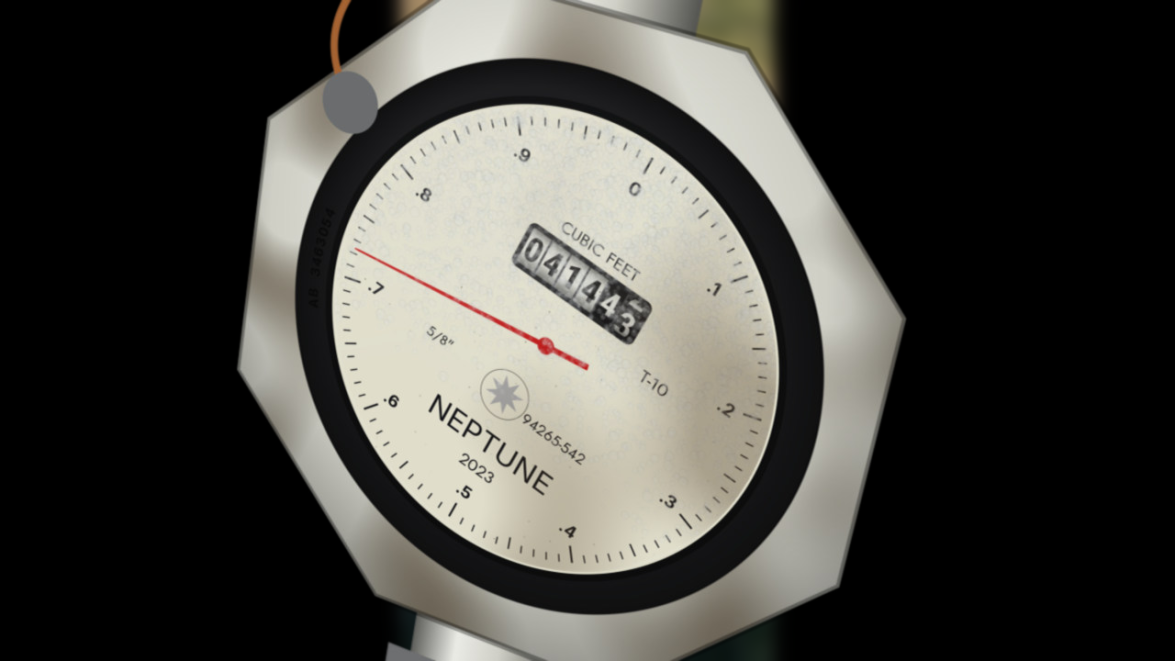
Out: 41442.72 (ft³)
